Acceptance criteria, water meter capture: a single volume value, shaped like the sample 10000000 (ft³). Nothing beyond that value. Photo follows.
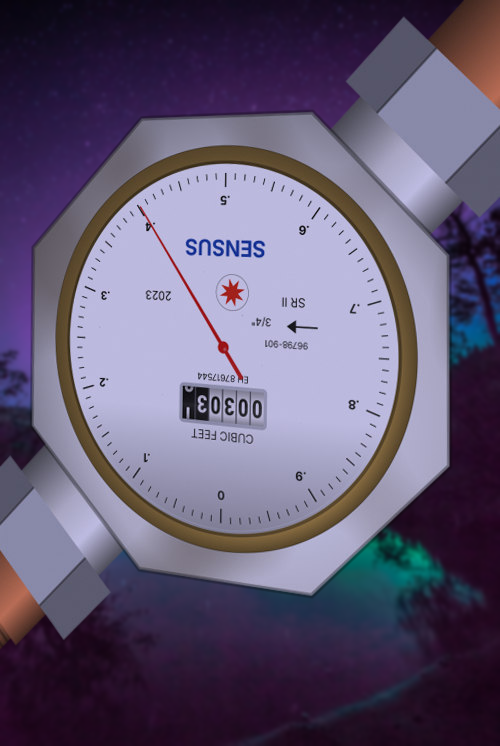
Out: 3031.40 (ft³)
